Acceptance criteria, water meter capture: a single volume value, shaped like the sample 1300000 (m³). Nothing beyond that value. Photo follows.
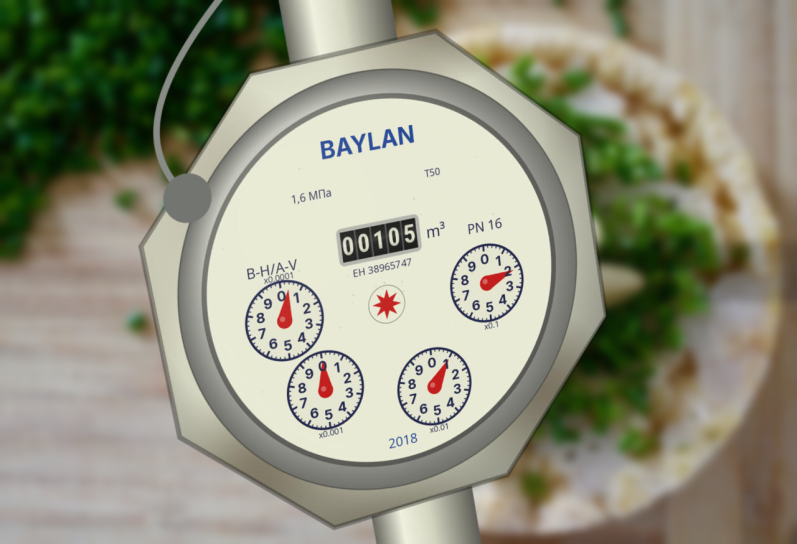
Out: 105.2100 (m³)
